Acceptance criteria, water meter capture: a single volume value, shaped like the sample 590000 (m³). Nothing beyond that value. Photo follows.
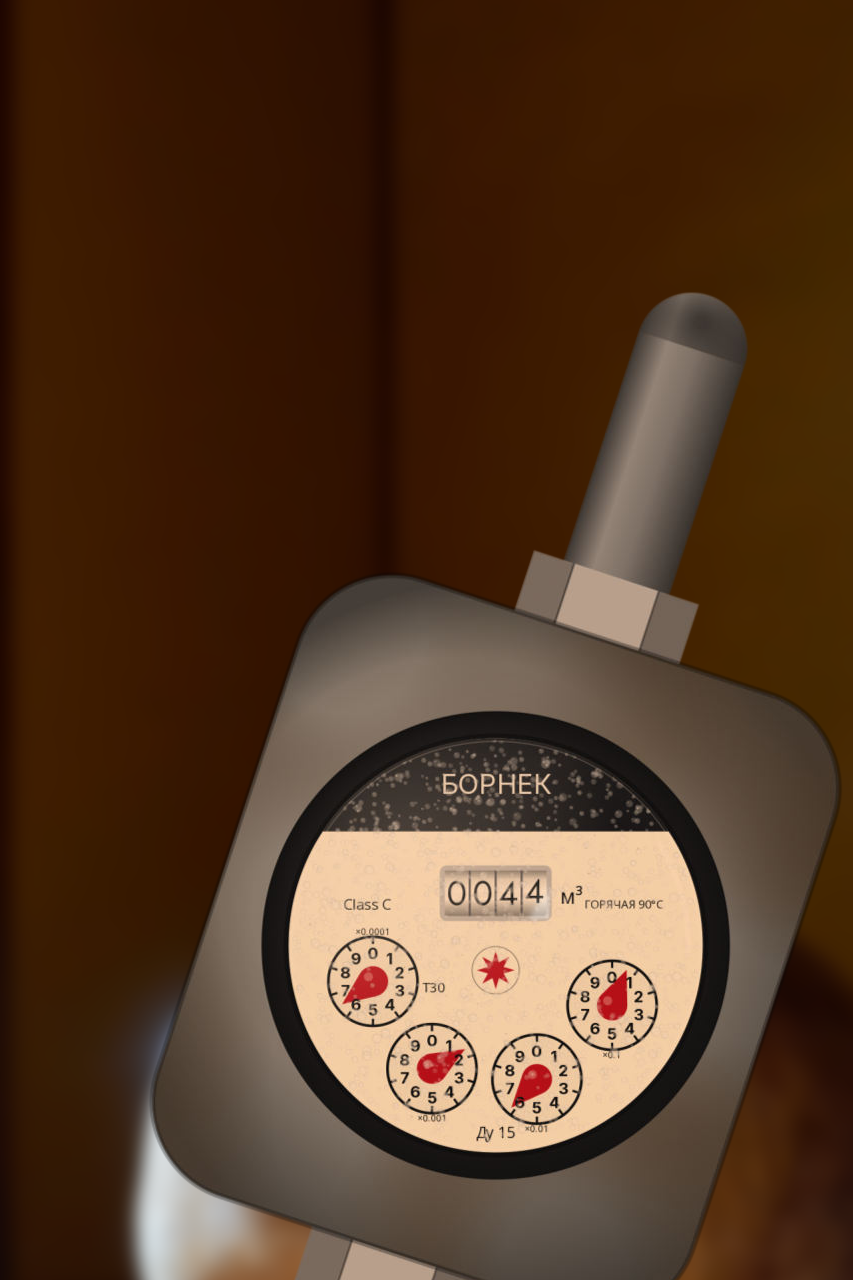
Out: 44.0616 (m³)
